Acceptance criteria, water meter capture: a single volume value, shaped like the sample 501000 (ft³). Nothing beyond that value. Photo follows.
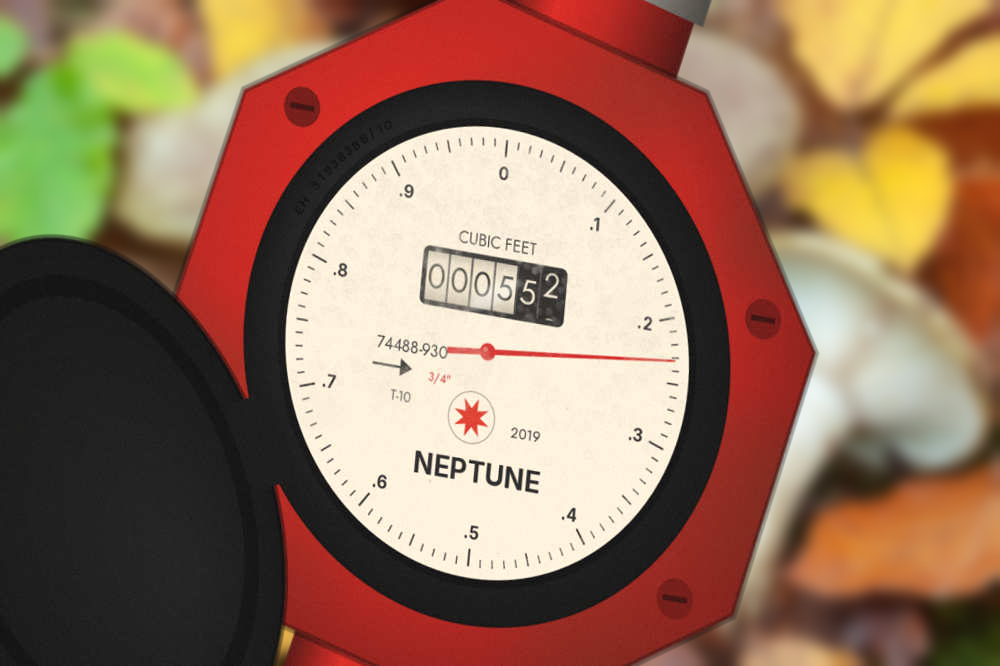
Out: 552.23 (ft³)
